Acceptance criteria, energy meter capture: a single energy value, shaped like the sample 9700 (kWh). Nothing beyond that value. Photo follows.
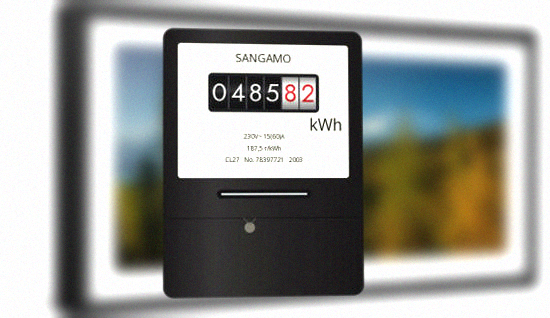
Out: 485.82 (kWh)
